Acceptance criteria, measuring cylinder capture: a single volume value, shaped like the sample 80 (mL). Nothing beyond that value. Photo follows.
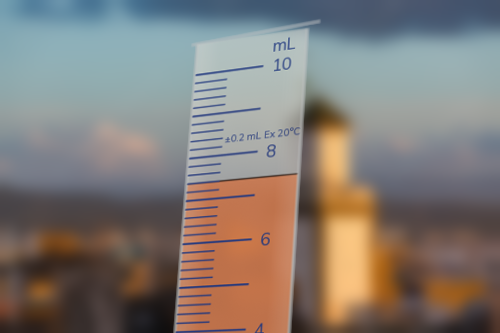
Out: 7.4 (mL)
